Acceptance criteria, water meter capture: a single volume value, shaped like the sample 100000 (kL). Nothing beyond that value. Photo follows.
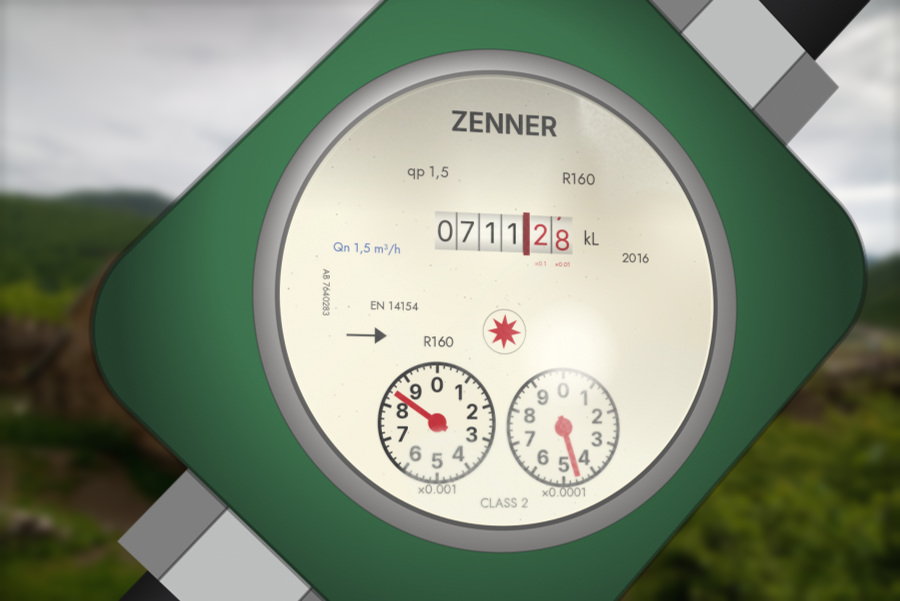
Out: 711.2784 (kL)
